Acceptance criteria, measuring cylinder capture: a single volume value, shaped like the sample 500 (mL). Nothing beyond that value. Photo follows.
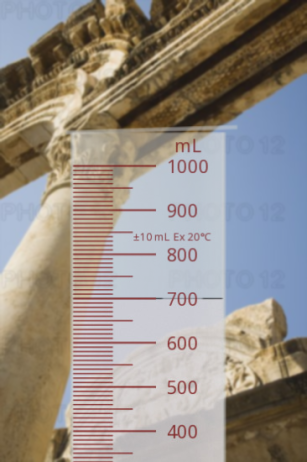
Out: 700 (mL)
